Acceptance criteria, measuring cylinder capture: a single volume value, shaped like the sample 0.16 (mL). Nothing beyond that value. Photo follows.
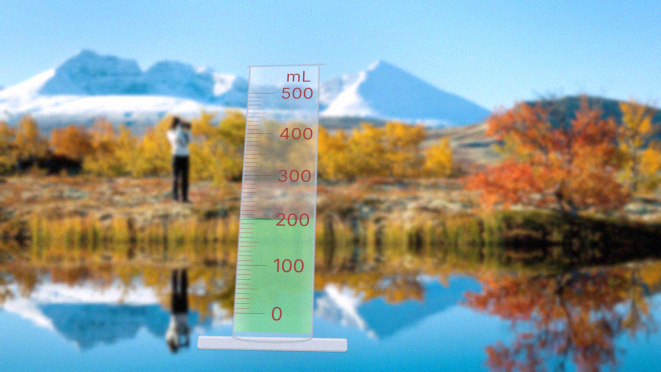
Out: 200 (mL)
